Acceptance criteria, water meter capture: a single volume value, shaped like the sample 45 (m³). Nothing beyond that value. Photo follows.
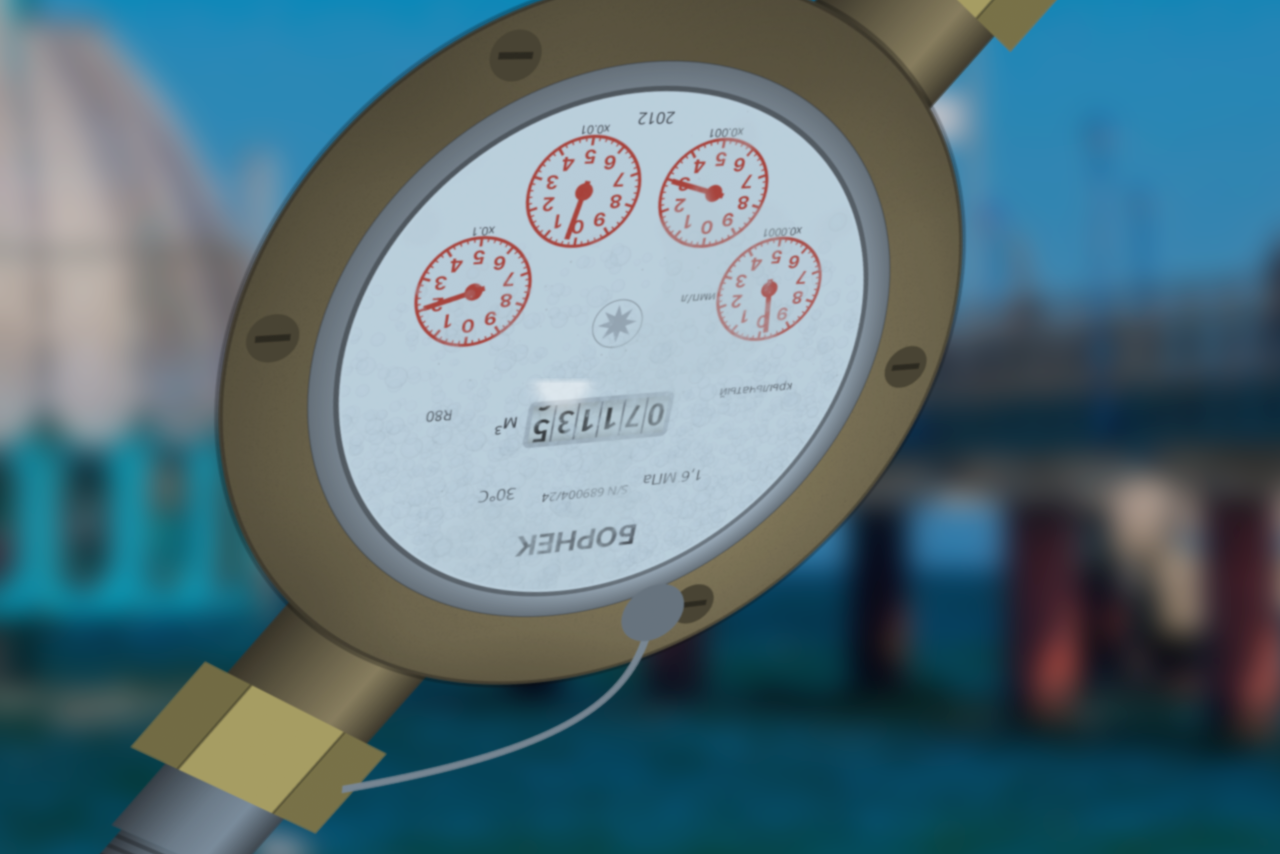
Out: 71135.2029 (m³)
